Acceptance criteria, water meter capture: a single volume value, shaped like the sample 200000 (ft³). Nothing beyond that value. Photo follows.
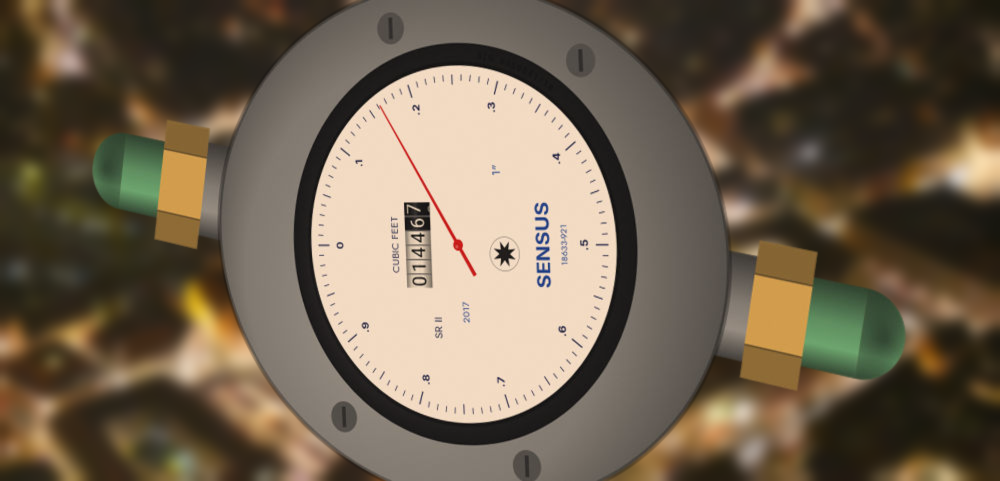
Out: 14467.16 (ft³)
